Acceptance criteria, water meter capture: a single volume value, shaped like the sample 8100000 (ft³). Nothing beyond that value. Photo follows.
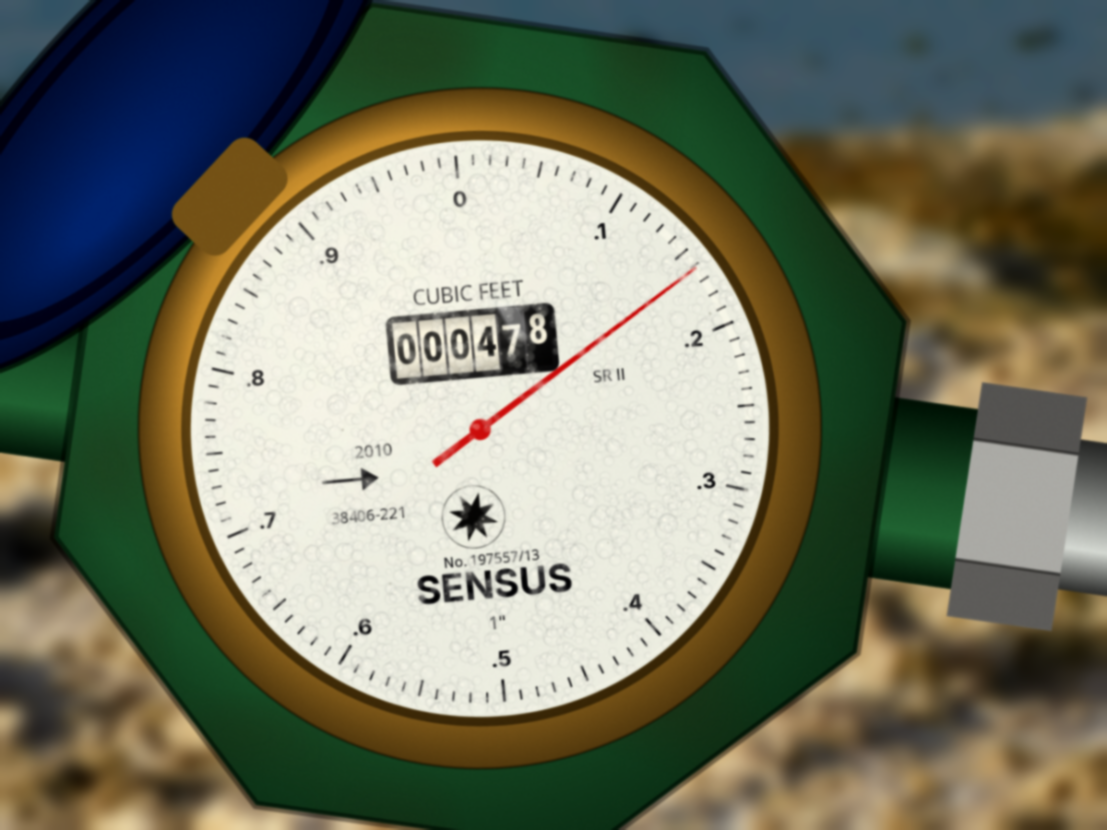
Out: 478.16 (ft³)
